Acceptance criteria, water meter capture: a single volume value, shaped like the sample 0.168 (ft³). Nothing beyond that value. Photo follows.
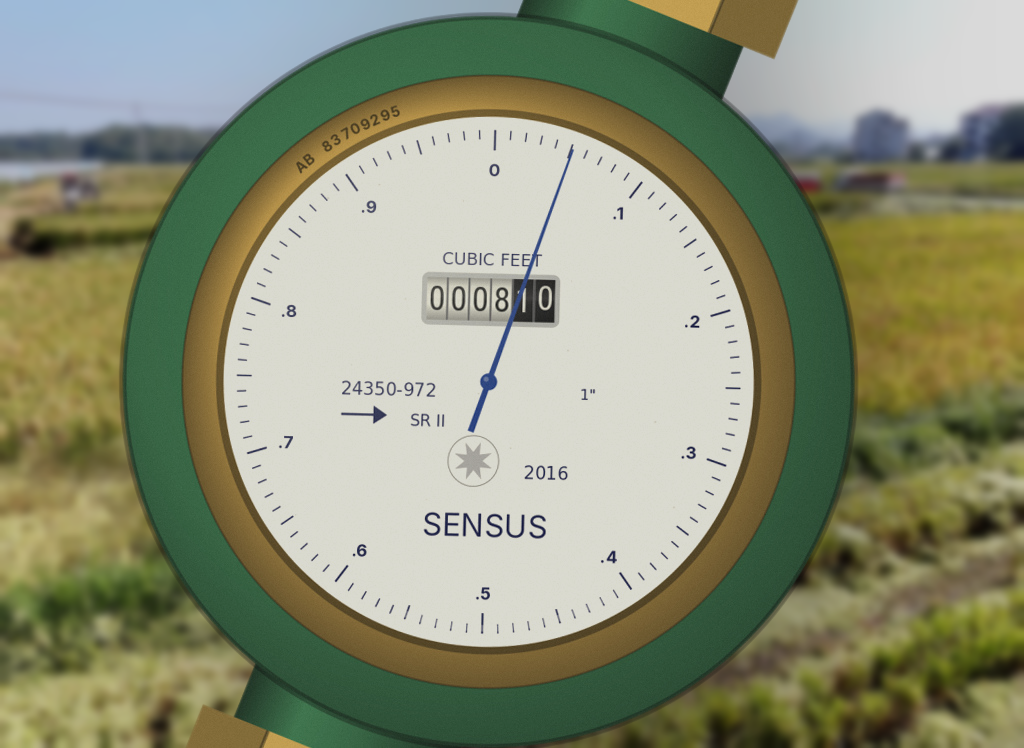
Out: 810.05 (ft³)
